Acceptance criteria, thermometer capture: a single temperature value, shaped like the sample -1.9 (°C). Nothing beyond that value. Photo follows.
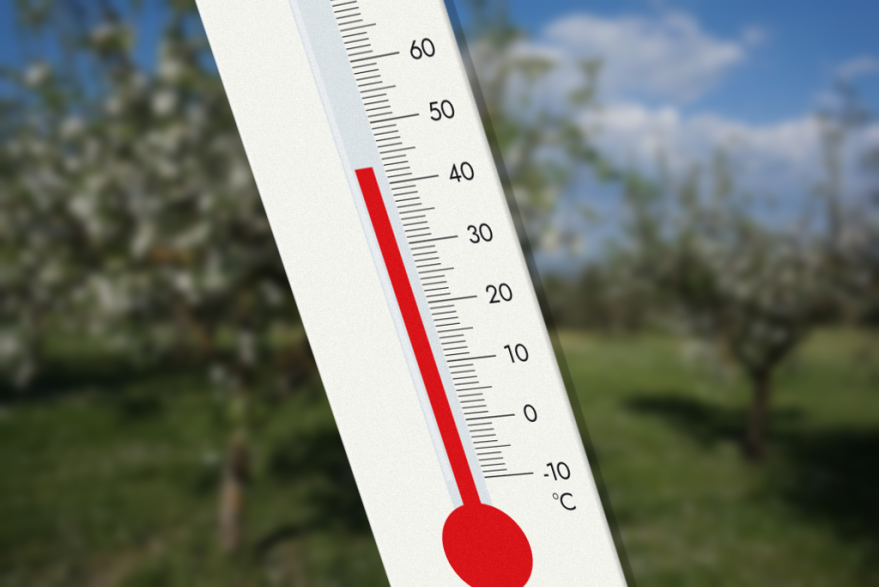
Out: 43 (°C)
